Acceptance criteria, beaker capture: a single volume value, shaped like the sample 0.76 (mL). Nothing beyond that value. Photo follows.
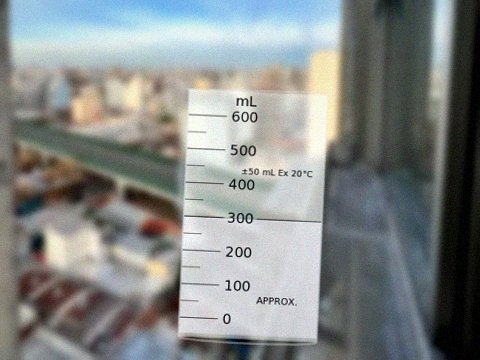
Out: 300 (mL)
